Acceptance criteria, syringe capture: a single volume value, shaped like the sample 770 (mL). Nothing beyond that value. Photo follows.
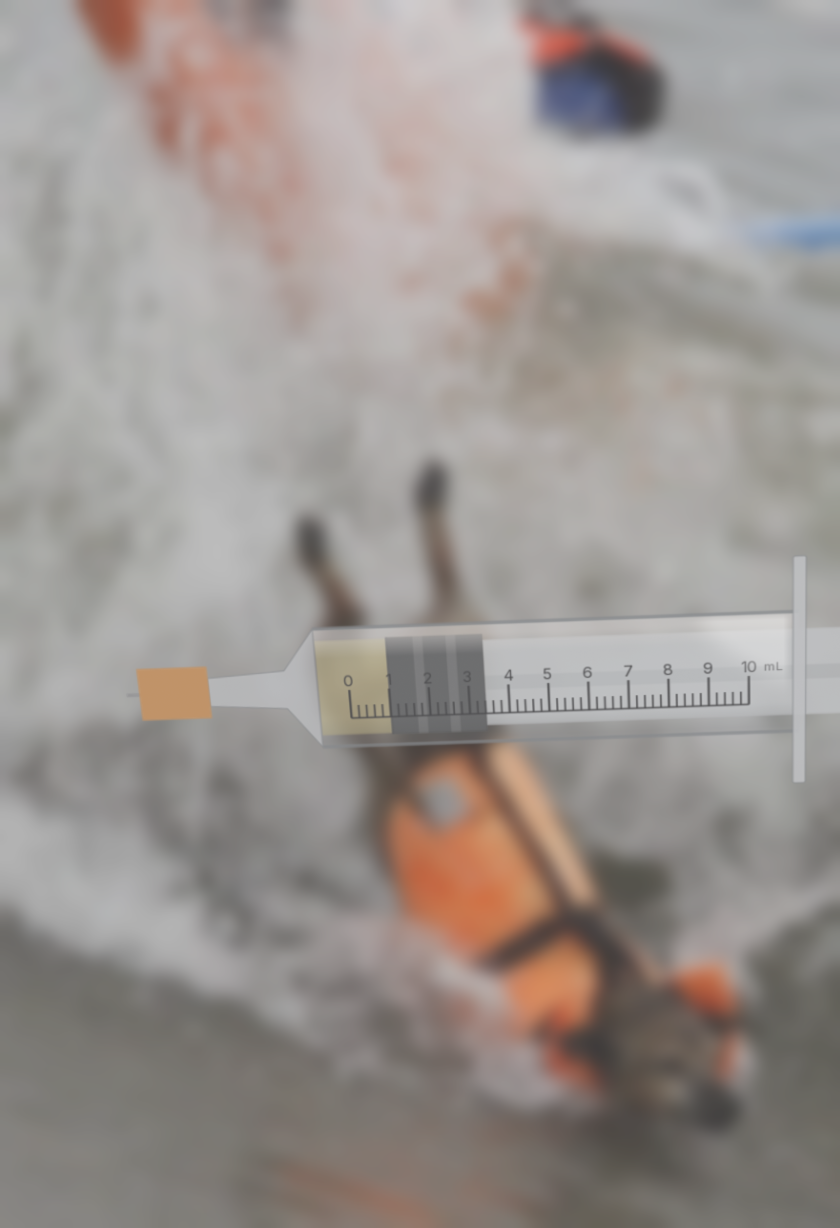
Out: 1 (mL)
